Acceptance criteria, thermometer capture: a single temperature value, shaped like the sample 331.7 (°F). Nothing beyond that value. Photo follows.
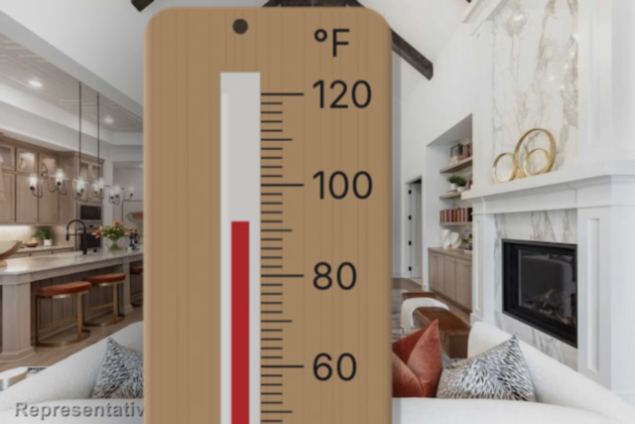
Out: 92 (°F)
